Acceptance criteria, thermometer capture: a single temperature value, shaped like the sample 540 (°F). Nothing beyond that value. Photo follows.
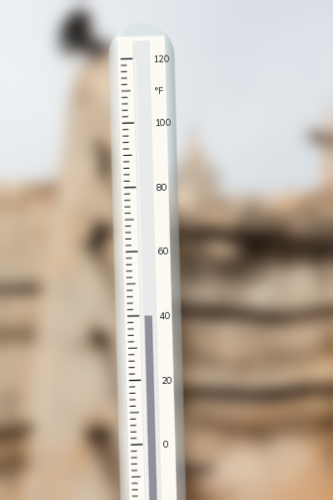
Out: 40 (°F)
